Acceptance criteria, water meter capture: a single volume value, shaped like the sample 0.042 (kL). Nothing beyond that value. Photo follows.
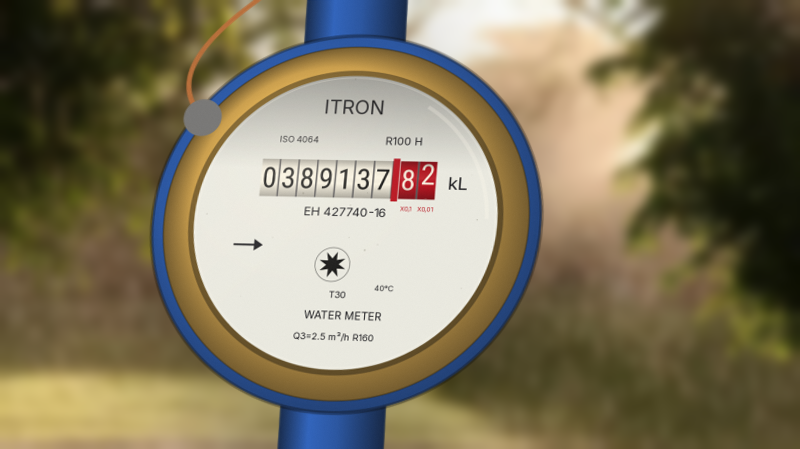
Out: 389137.82 (kL)
